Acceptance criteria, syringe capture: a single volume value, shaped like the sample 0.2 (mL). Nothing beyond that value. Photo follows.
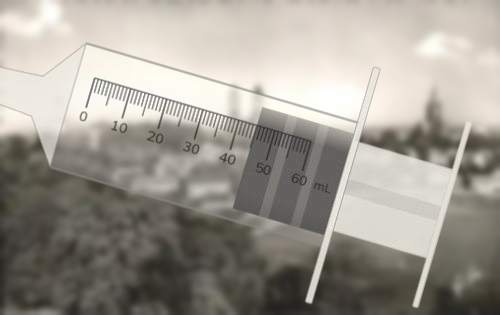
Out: 45 (mL)
